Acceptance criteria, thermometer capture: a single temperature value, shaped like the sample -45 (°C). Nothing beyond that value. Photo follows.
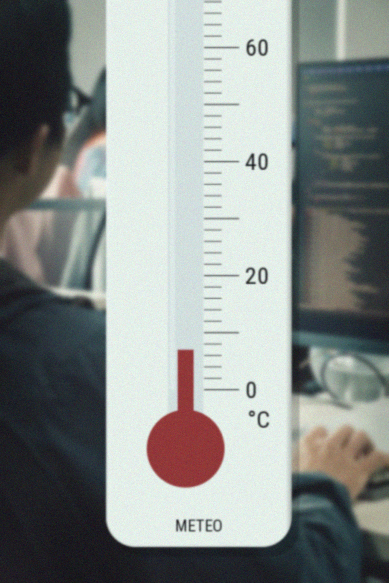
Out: 7 (°C)
